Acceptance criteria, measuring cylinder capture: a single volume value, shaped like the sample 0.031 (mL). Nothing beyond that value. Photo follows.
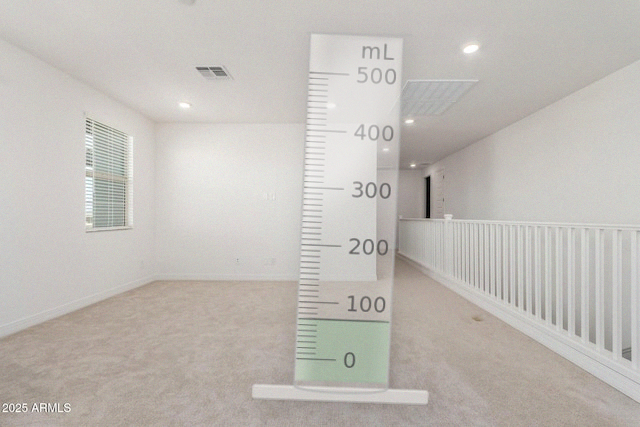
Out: 70 (mL)
